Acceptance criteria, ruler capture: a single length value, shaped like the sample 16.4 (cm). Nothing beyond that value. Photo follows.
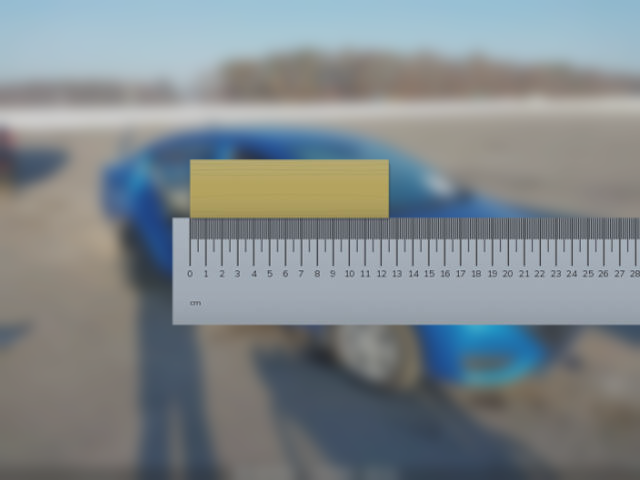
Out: 12.5 (cm)
